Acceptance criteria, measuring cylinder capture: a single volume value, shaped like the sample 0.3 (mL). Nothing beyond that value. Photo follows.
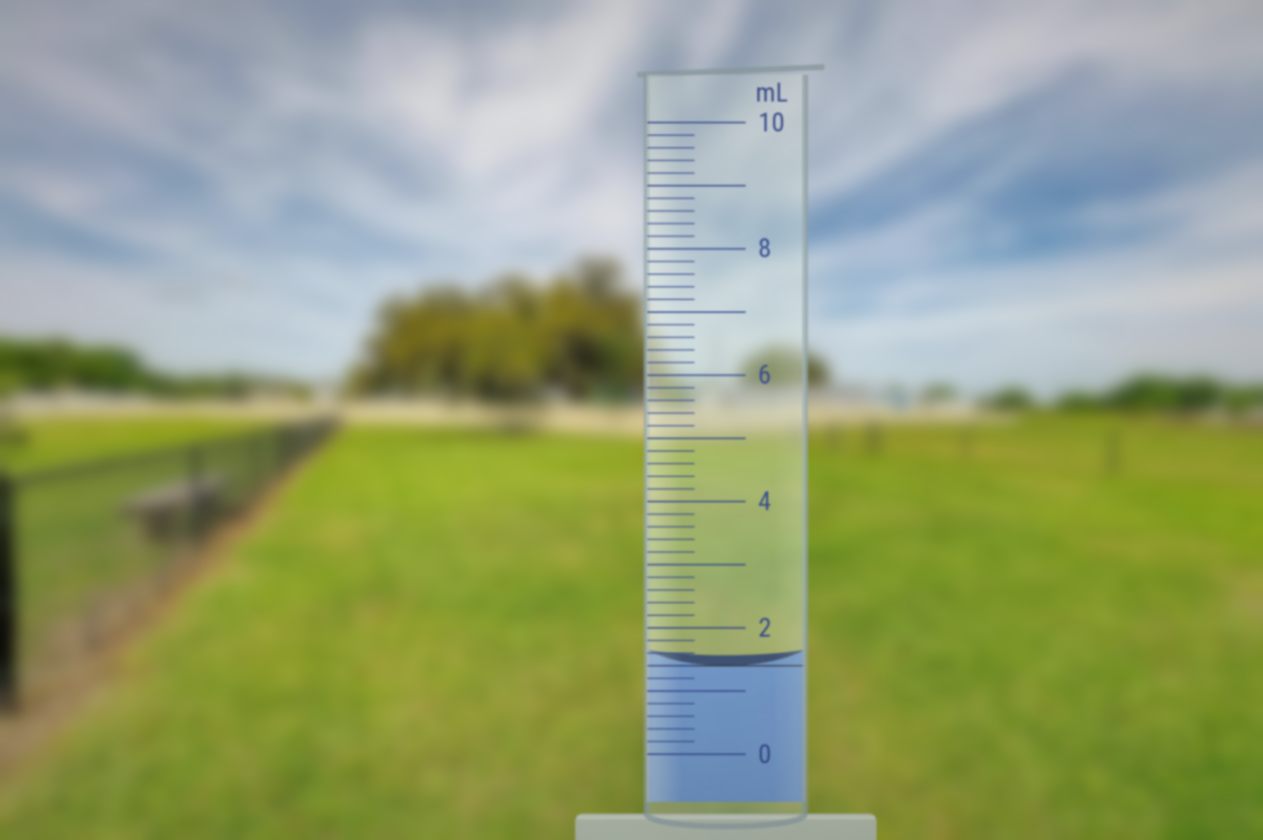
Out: 1.4 (mL)
